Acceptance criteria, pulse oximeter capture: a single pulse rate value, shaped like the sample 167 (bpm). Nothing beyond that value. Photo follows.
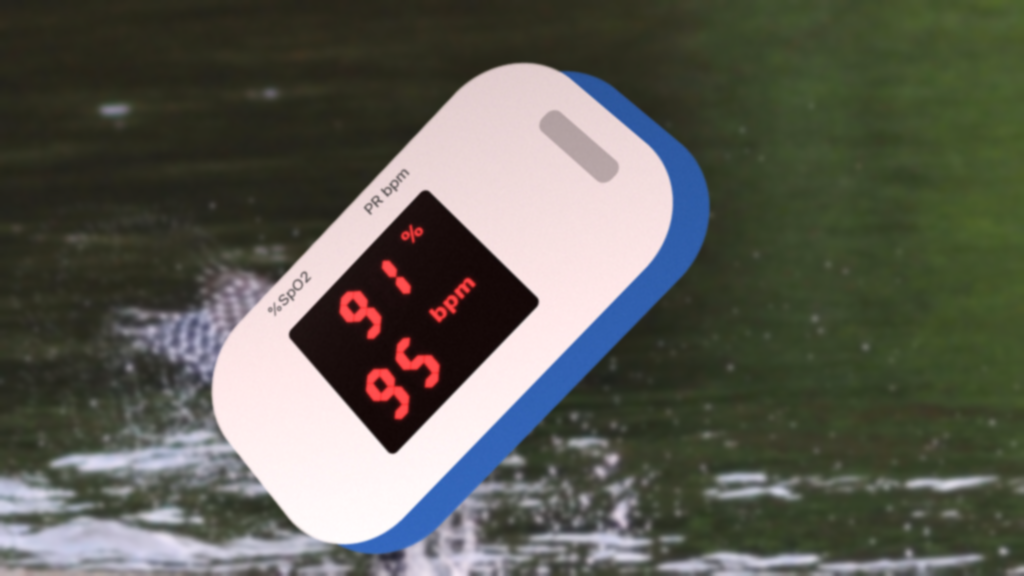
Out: 95 (bpm)
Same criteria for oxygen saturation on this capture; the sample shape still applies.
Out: 91 (%)
